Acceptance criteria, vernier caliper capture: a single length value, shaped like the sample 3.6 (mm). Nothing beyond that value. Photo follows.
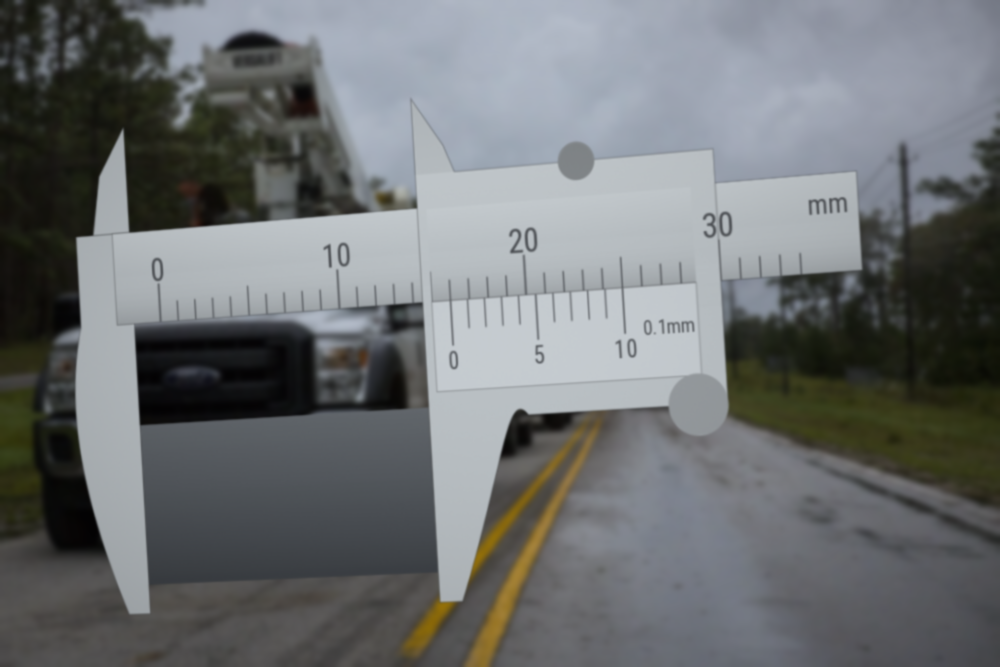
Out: 16.0 (mm)
